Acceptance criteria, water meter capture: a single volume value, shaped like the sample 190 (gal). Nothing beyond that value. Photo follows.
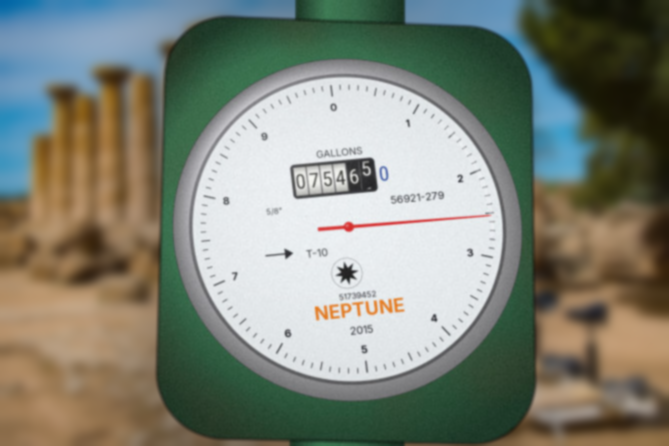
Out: 754652.5 (gal)
